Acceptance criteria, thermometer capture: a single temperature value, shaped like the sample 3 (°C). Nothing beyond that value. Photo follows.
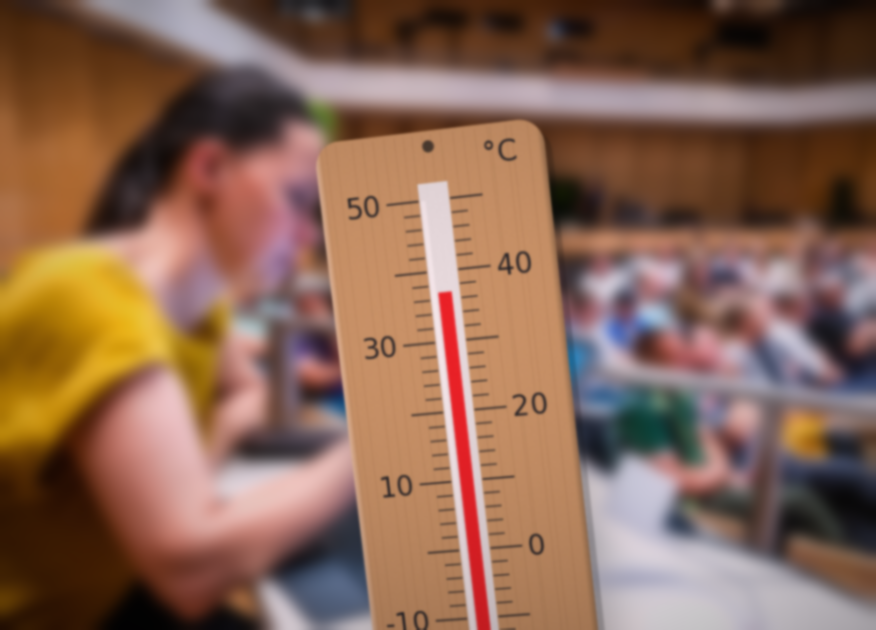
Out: 37 (°C)
